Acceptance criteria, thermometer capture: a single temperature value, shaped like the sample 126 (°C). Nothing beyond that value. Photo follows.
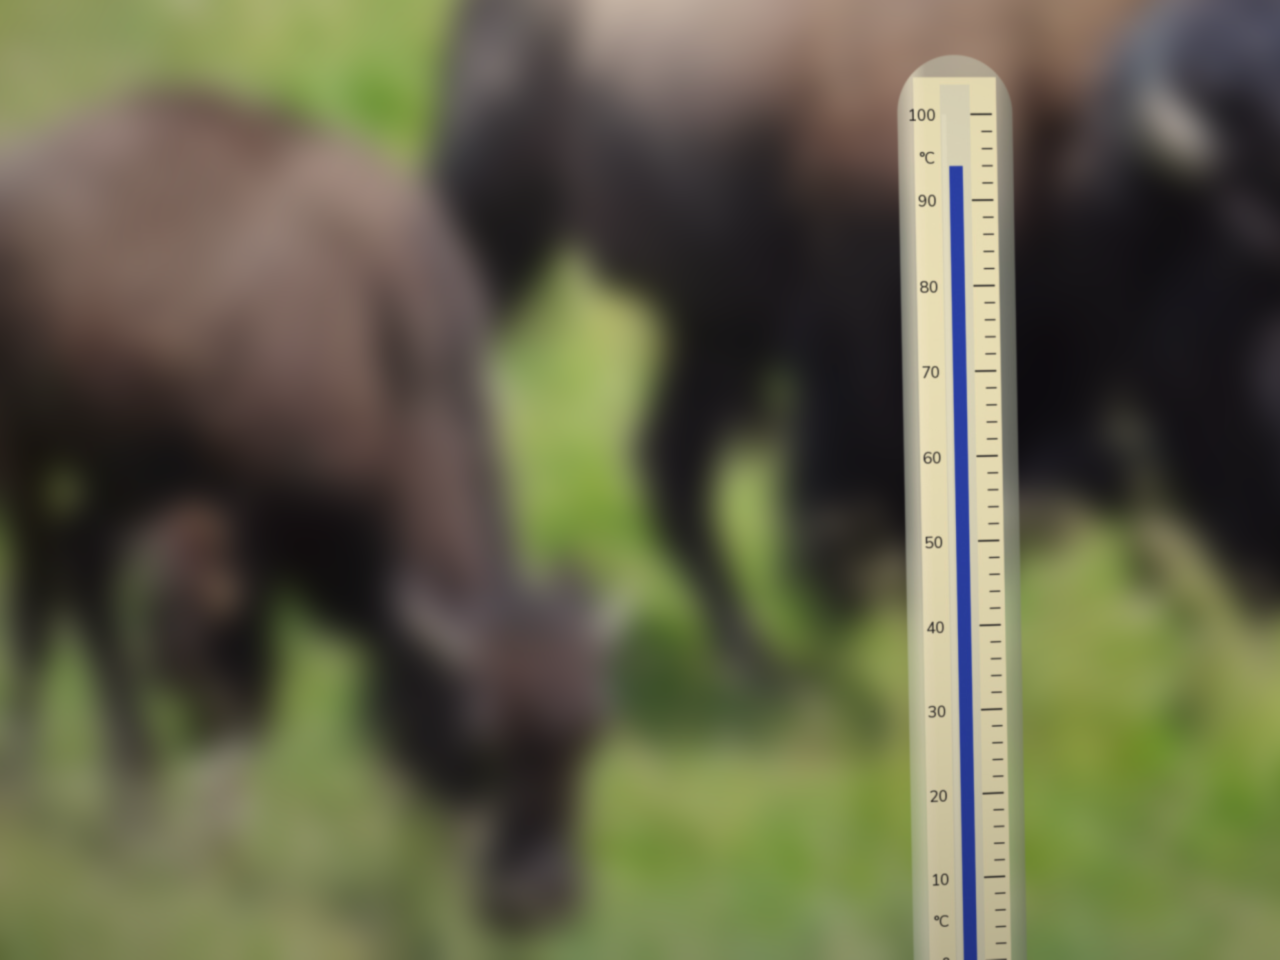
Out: 94 (°C)
